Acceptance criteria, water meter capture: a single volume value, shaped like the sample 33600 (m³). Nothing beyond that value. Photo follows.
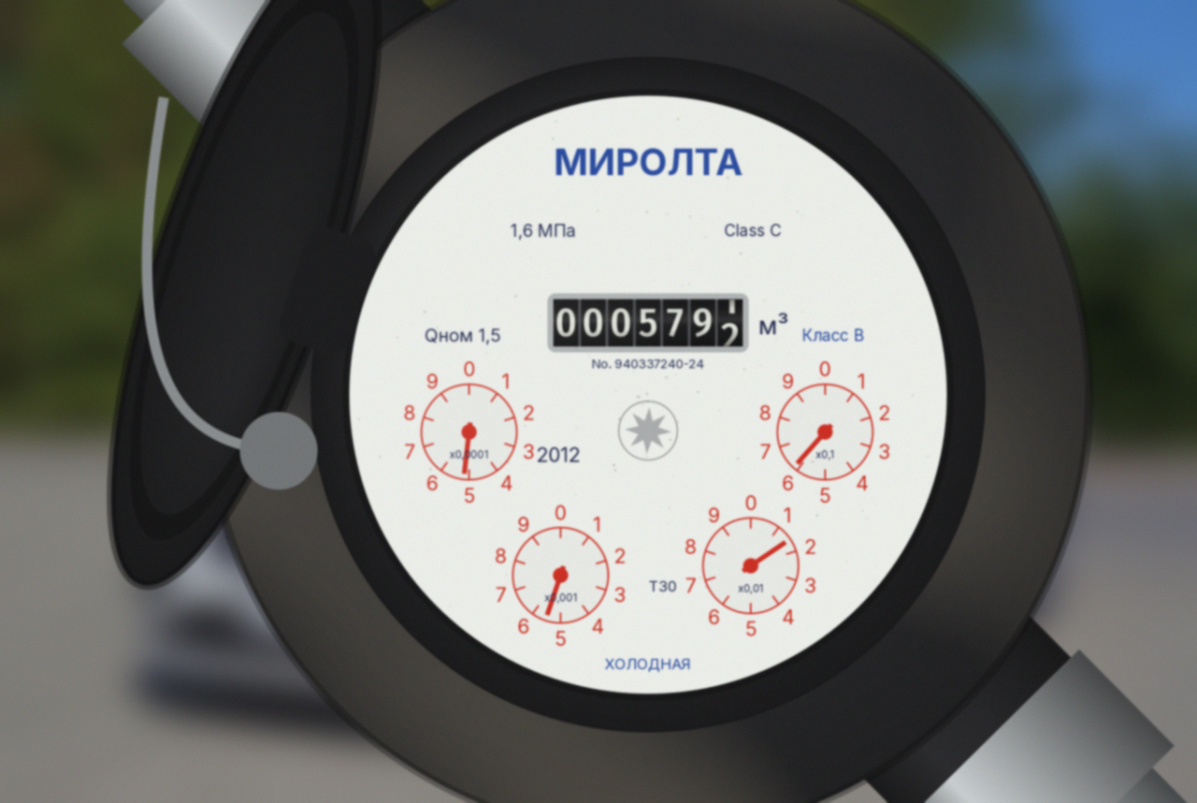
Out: 5791.6155 (m³)
